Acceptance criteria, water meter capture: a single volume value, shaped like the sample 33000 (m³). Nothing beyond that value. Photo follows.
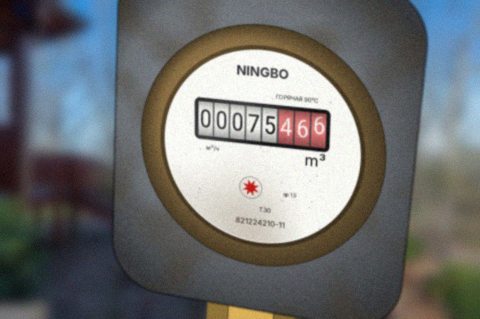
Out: 75.466 (m³)
